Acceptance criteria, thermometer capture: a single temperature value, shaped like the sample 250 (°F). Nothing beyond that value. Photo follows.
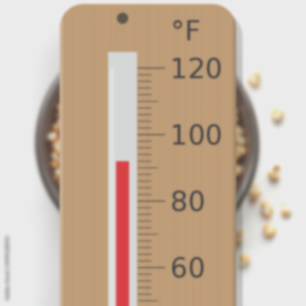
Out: 92 (°F)
